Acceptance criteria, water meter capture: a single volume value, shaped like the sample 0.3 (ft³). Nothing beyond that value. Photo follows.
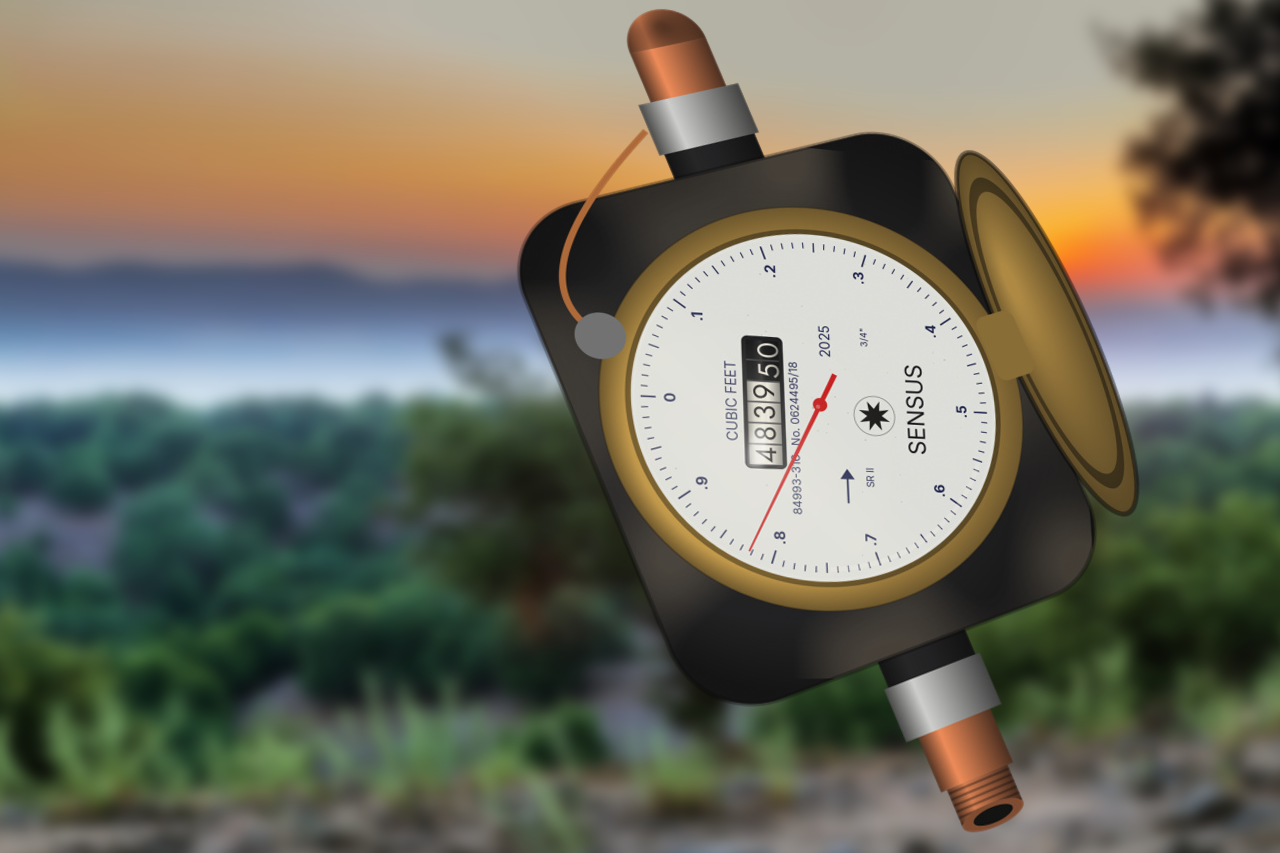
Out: 483949.82 (ft³)
